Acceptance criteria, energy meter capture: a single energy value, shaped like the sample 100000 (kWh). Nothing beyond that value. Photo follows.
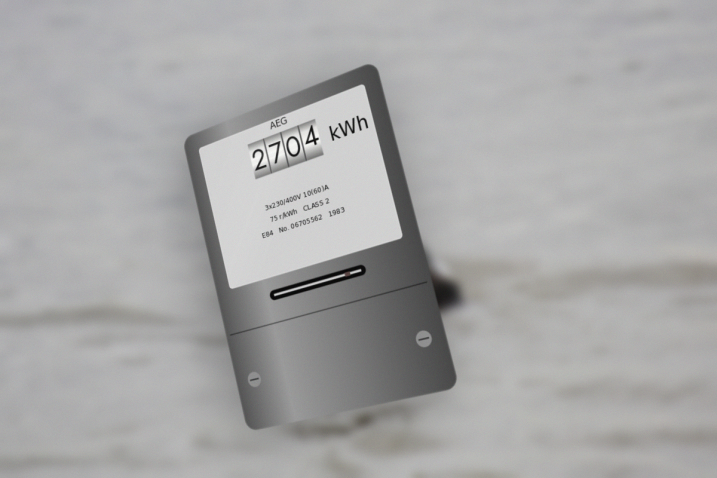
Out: 2704 (kWh)
